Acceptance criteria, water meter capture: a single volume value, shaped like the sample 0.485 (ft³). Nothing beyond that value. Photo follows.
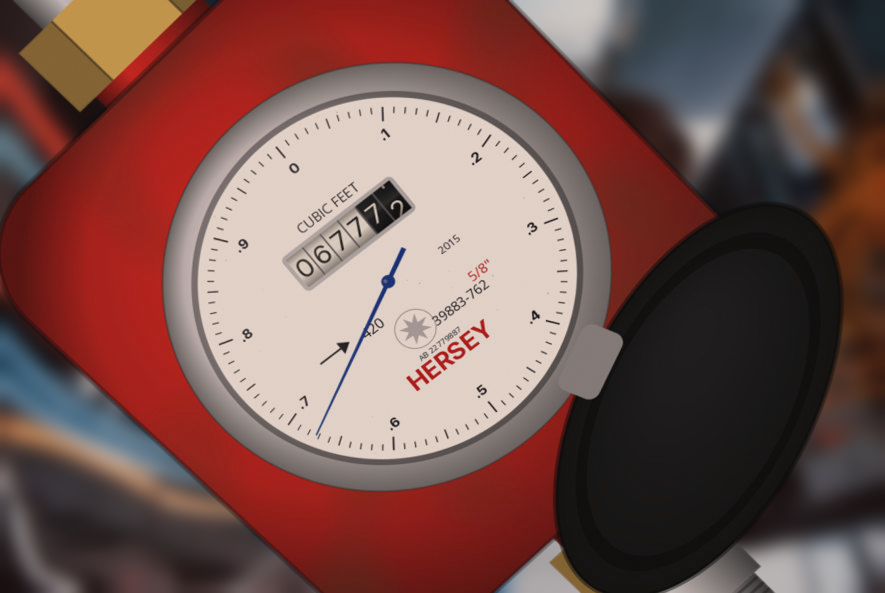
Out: 67771.67 (ft³)
